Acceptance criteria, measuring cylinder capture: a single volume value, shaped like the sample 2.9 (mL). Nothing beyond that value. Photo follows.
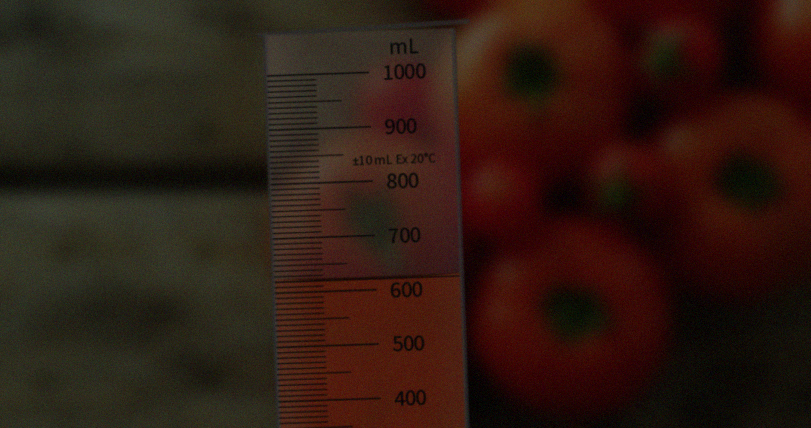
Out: 620 (mL)
